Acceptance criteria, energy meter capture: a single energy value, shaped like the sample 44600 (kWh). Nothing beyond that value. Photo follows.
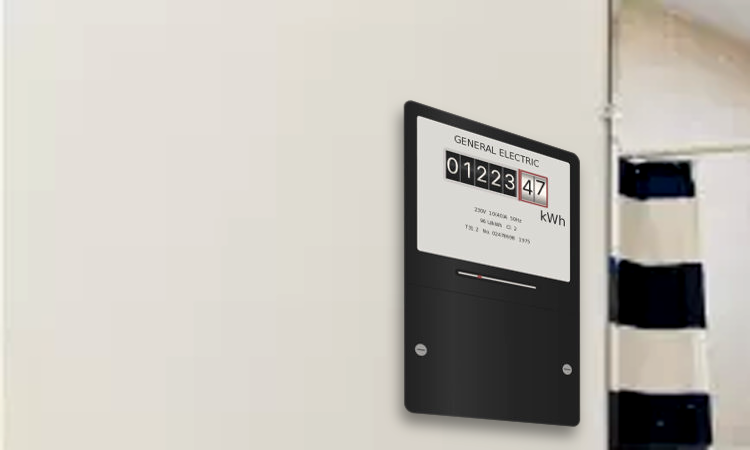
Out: 1223.47 (kWh)
